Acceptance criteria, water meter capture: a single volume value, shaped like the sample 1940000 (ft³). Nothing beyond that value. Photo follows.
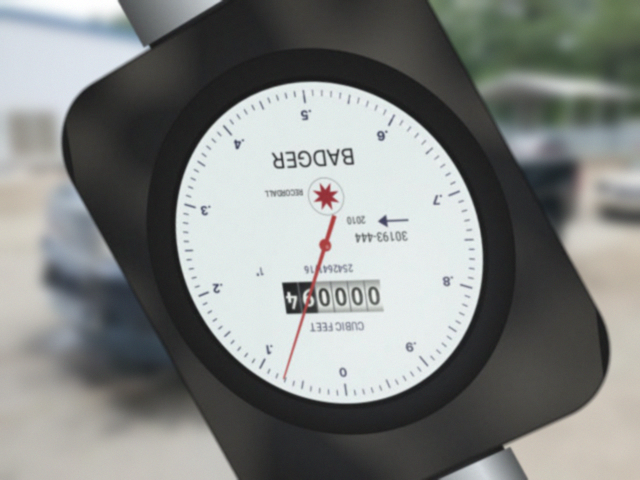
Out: 94.07 (ft³)
